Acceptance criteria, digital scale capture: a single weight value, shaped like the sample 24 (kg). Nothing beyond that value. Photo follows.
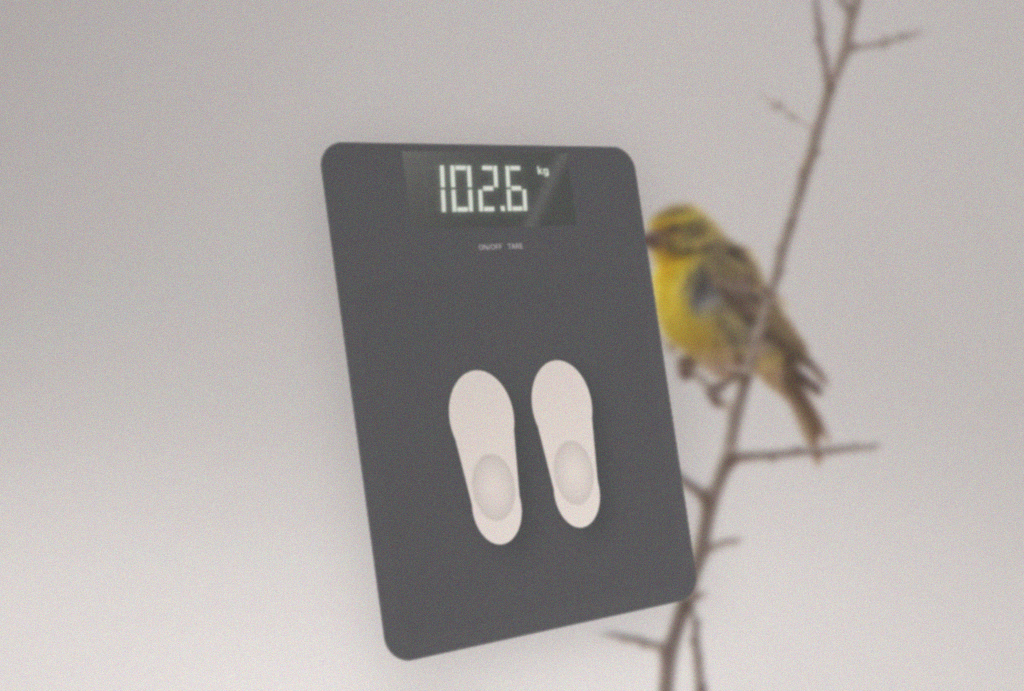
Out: 102.6 (kg)
